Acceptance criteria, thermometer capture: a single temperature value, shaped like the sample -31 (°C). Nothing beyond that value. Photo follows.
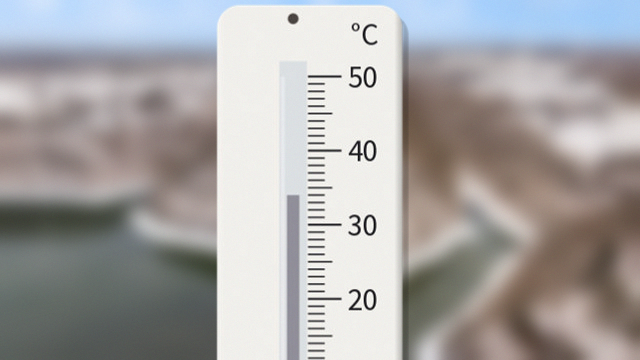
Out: 34 (°C)
